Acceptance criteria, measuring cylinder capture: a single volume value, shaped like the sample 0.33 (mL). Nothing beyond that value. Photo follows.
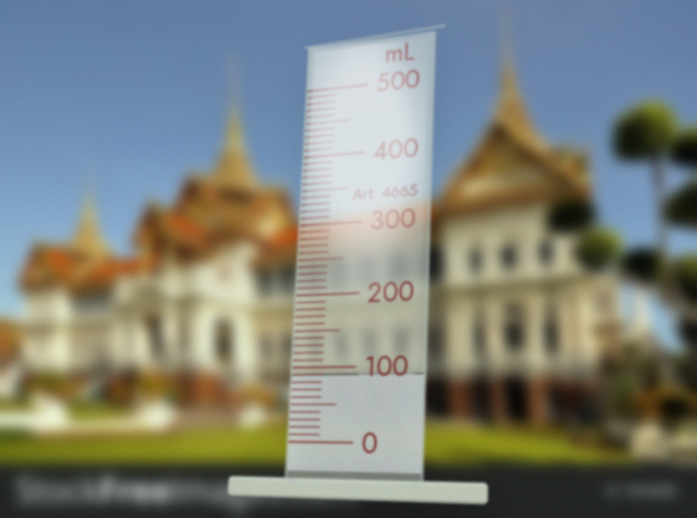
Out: 90 (mL)
